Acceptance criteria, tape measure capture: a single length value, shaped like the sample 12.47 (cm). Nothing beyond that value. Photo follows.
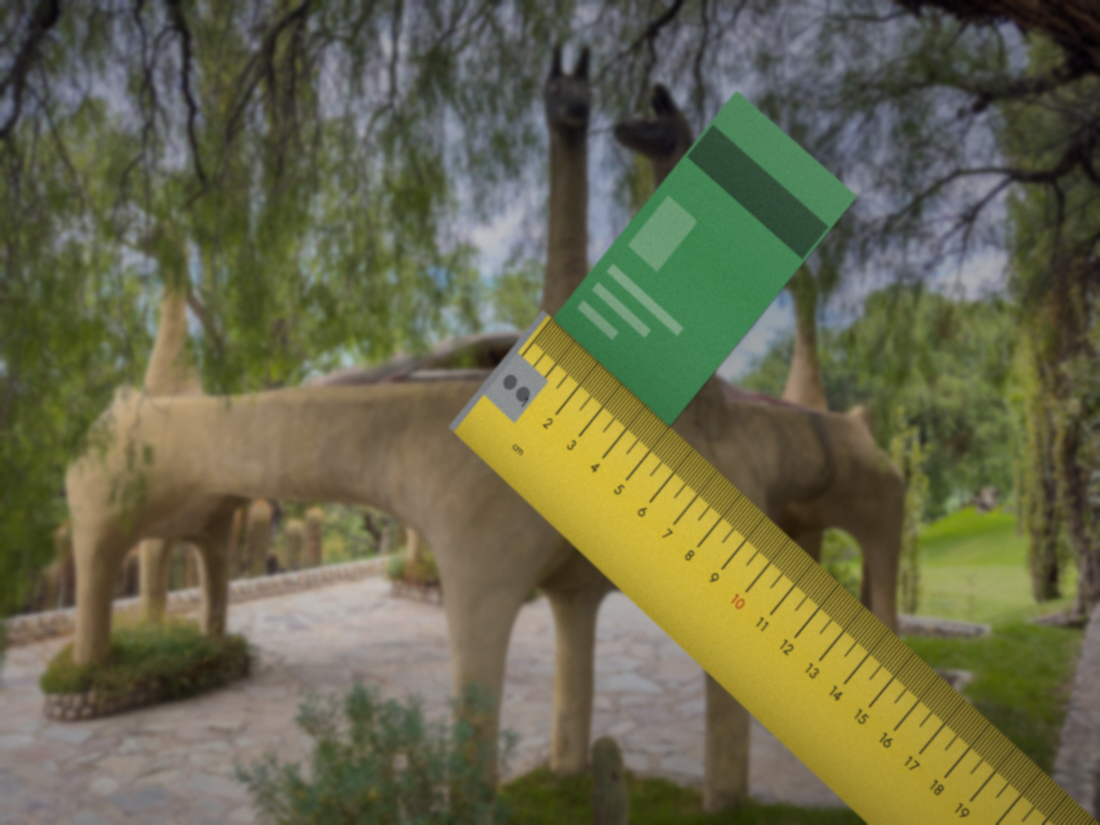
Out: 5 (cm)
